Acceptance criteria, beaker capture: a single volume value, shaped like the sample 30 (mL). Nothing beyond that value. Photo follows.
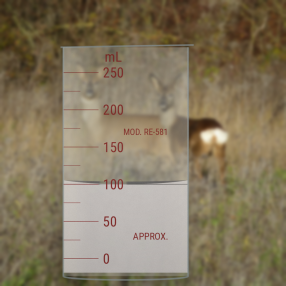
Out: 100 (mL)
